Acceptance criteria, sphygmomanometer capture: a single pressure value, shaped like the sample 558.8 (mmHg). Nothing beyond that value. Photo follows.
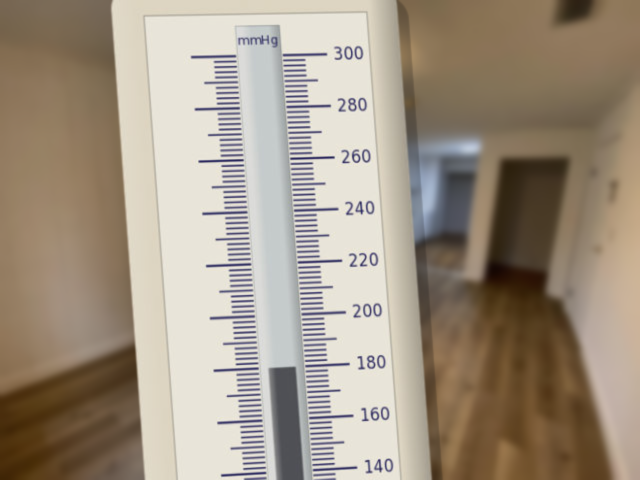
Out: 180 (mmHg)
